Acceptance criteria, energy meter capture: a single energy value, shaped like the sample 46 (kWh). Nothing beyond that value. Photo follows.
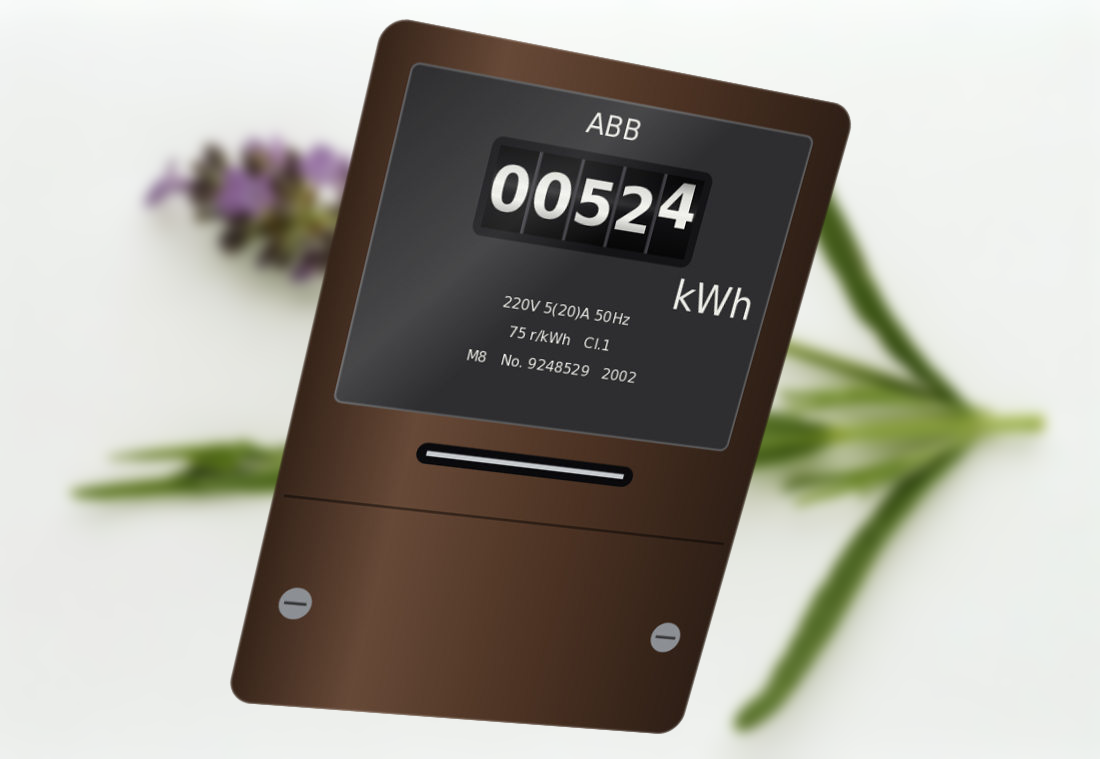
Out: 524 (kWh)
